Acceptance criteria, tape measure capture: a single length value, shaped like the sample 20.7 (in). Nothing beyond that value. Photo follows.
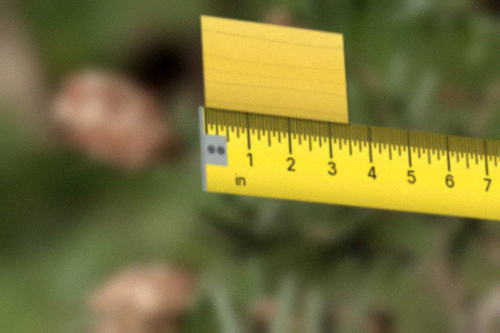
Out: 3.5 (in)
